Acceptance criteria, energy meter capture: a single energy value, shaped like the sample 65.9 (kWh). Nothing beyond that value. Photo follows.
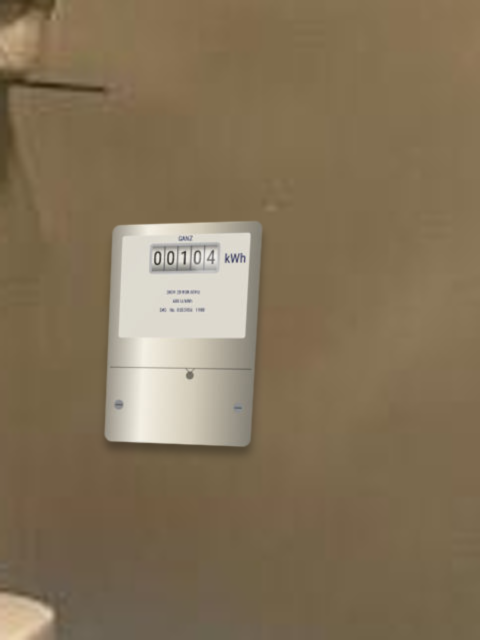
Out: 104 (kWh)
